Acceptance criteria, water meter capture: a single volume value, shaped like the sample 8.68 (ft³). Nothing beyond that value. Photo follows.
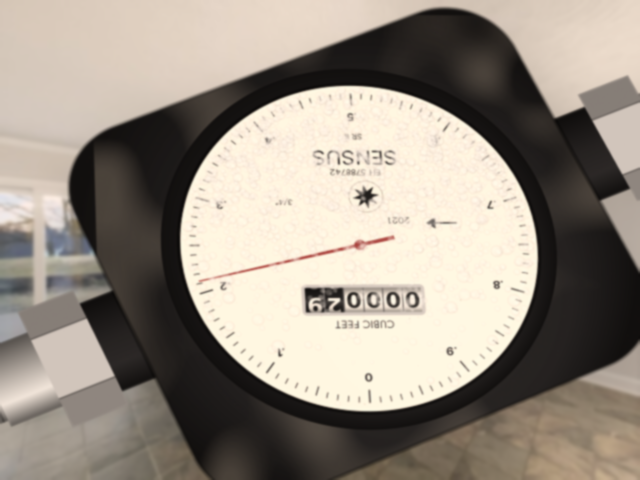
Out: 29.21 (ft³)
